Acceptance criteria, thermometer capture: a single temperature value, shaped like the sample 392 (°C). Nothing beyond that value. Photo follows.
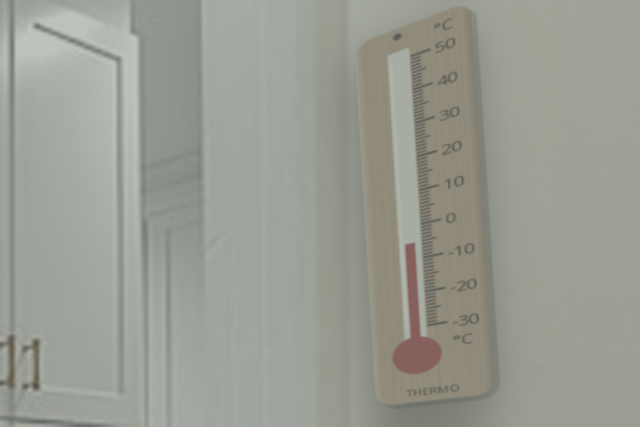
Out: -5 (°C)
